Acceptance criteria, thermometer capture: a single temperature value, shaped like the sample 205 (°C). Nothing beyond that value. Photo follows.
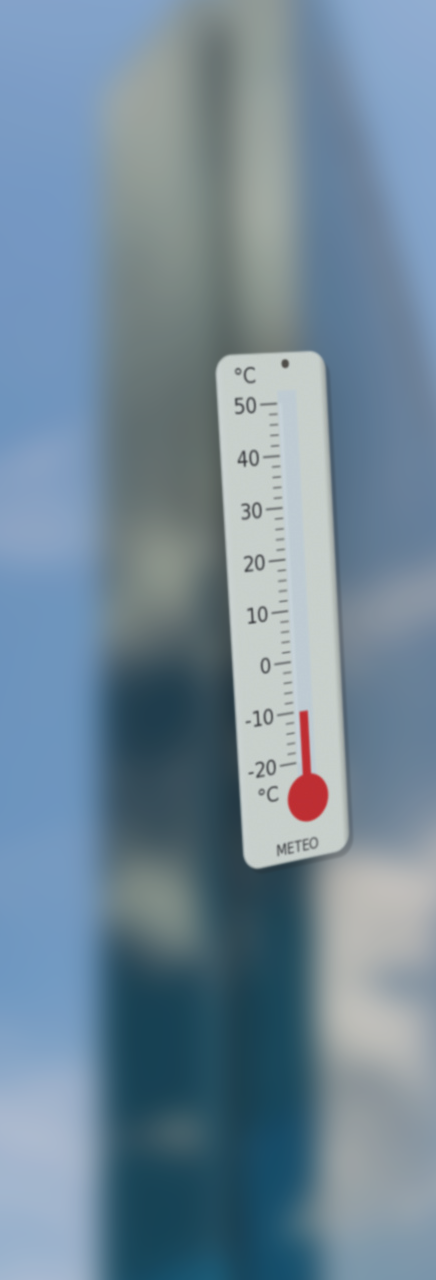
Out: -10 (°C)
